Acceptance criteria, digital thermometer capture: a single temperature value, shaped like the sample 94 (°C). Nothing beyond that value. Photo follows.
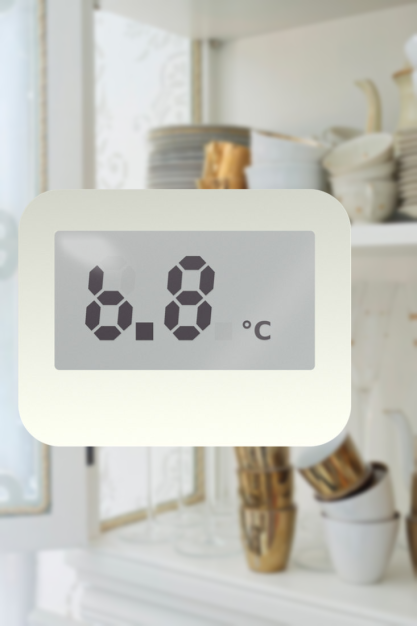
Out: 6.8 (°C)
